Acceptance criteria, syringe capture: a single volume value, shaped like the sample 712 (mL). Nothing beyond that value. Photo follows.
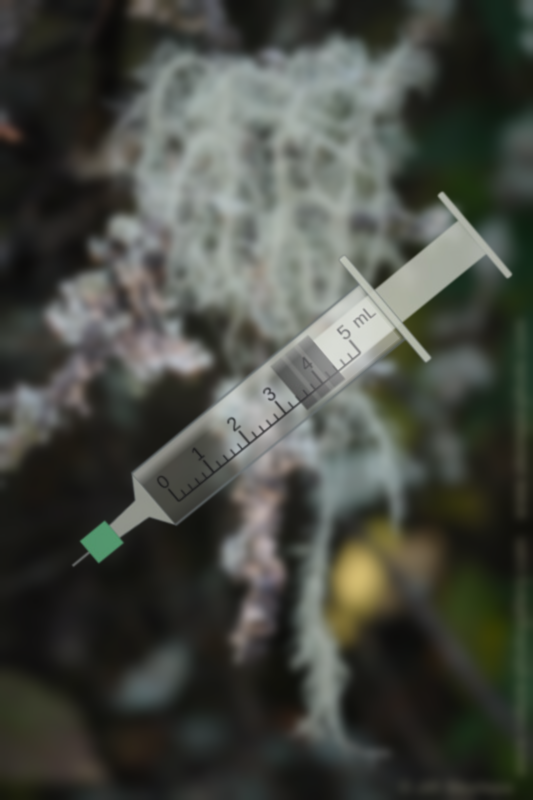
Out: 3.4 (mL)
